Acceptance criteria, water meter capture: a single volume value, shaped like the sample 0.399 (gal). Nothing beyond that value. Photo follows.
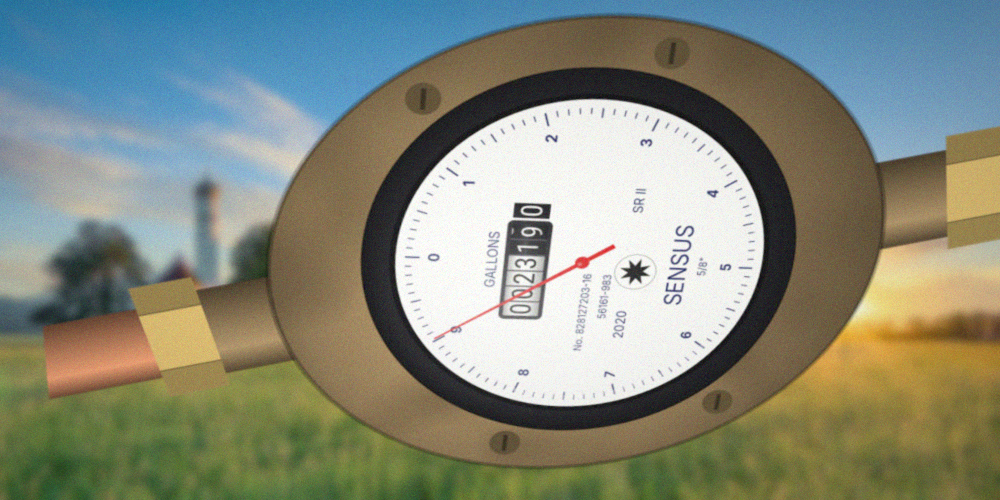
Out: 23189.0 (gal)
